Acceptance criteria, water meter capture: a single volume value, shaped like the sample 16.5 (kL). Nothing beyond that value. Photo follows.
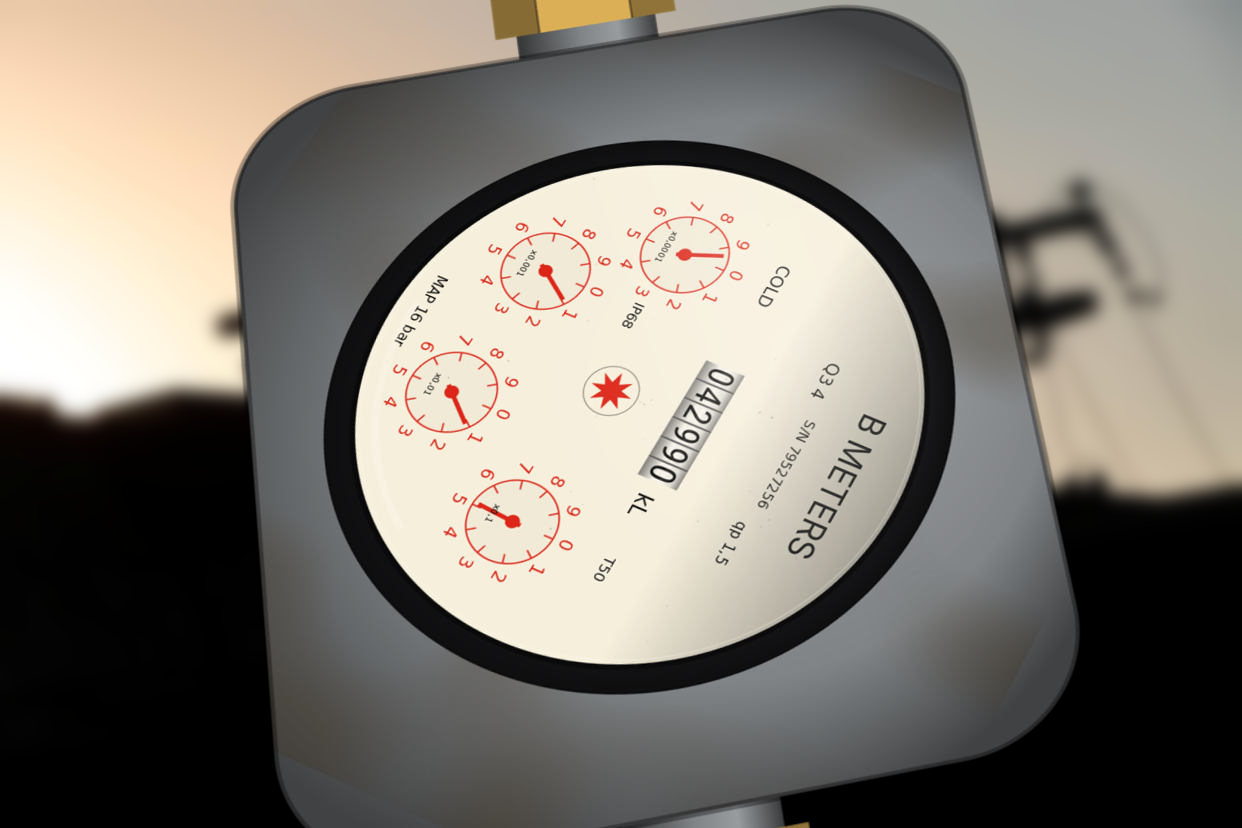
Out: 42990.5109 (kL)
